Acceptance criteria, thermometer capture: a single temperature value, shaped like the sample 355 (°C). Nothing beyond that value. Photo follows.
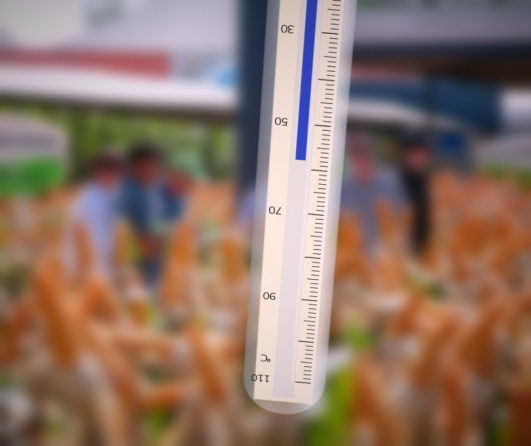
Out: 58 (°C)
